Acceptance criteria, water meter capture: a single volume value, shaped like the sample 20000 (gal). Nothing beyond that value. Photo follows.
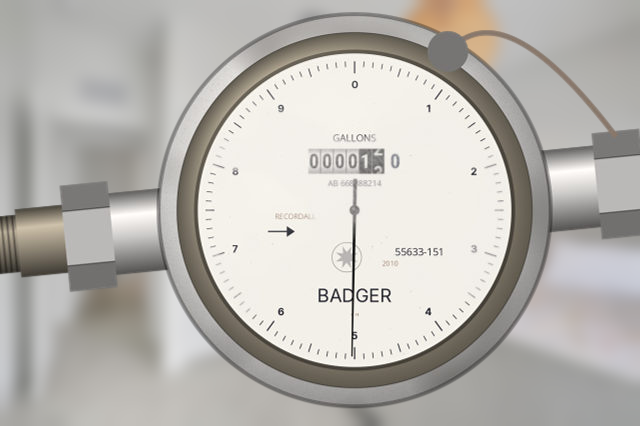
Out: 125.0 (gal)
